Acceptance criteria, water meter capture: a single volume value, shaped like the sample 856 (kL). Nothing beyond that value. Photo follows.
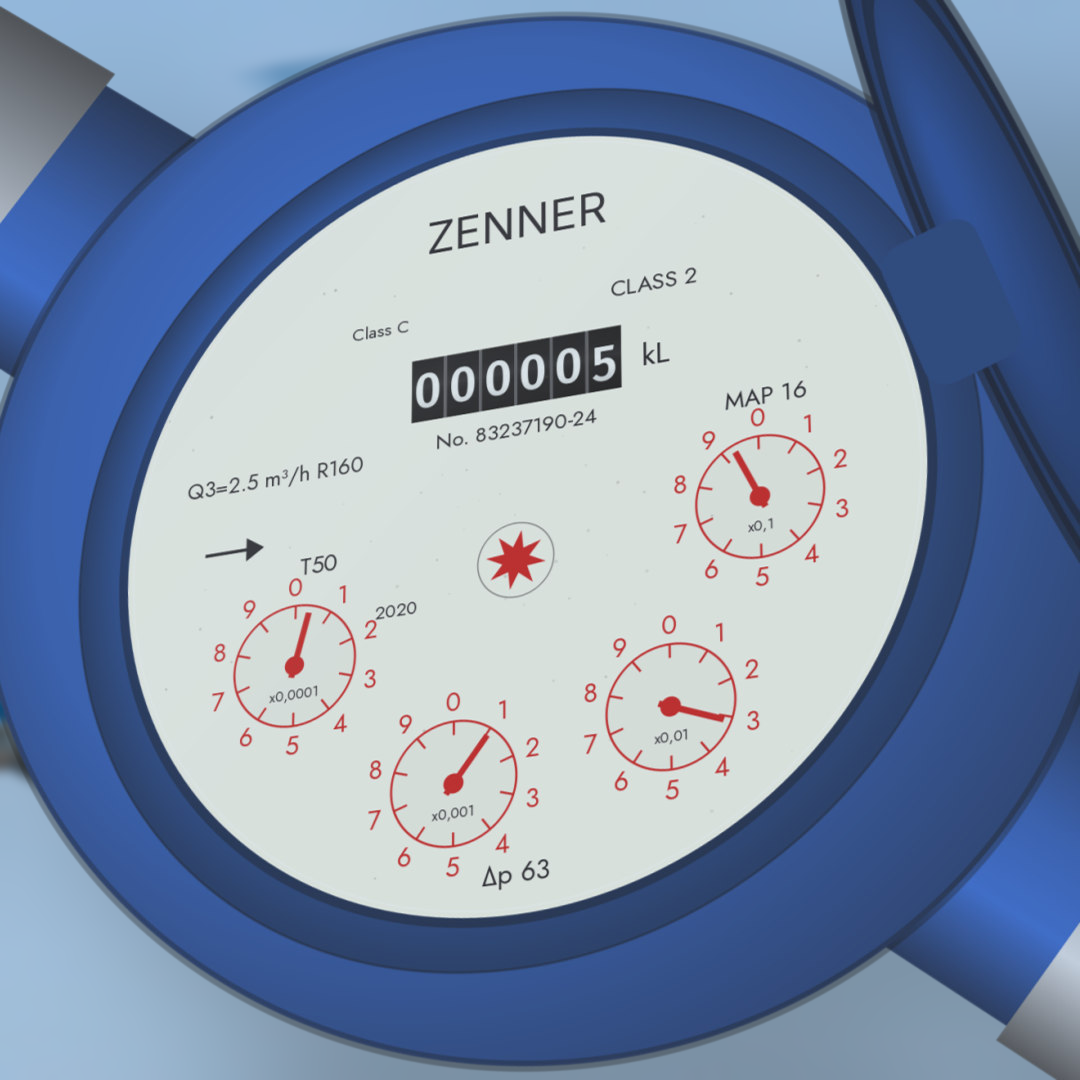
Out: 4.9310 (kL)
